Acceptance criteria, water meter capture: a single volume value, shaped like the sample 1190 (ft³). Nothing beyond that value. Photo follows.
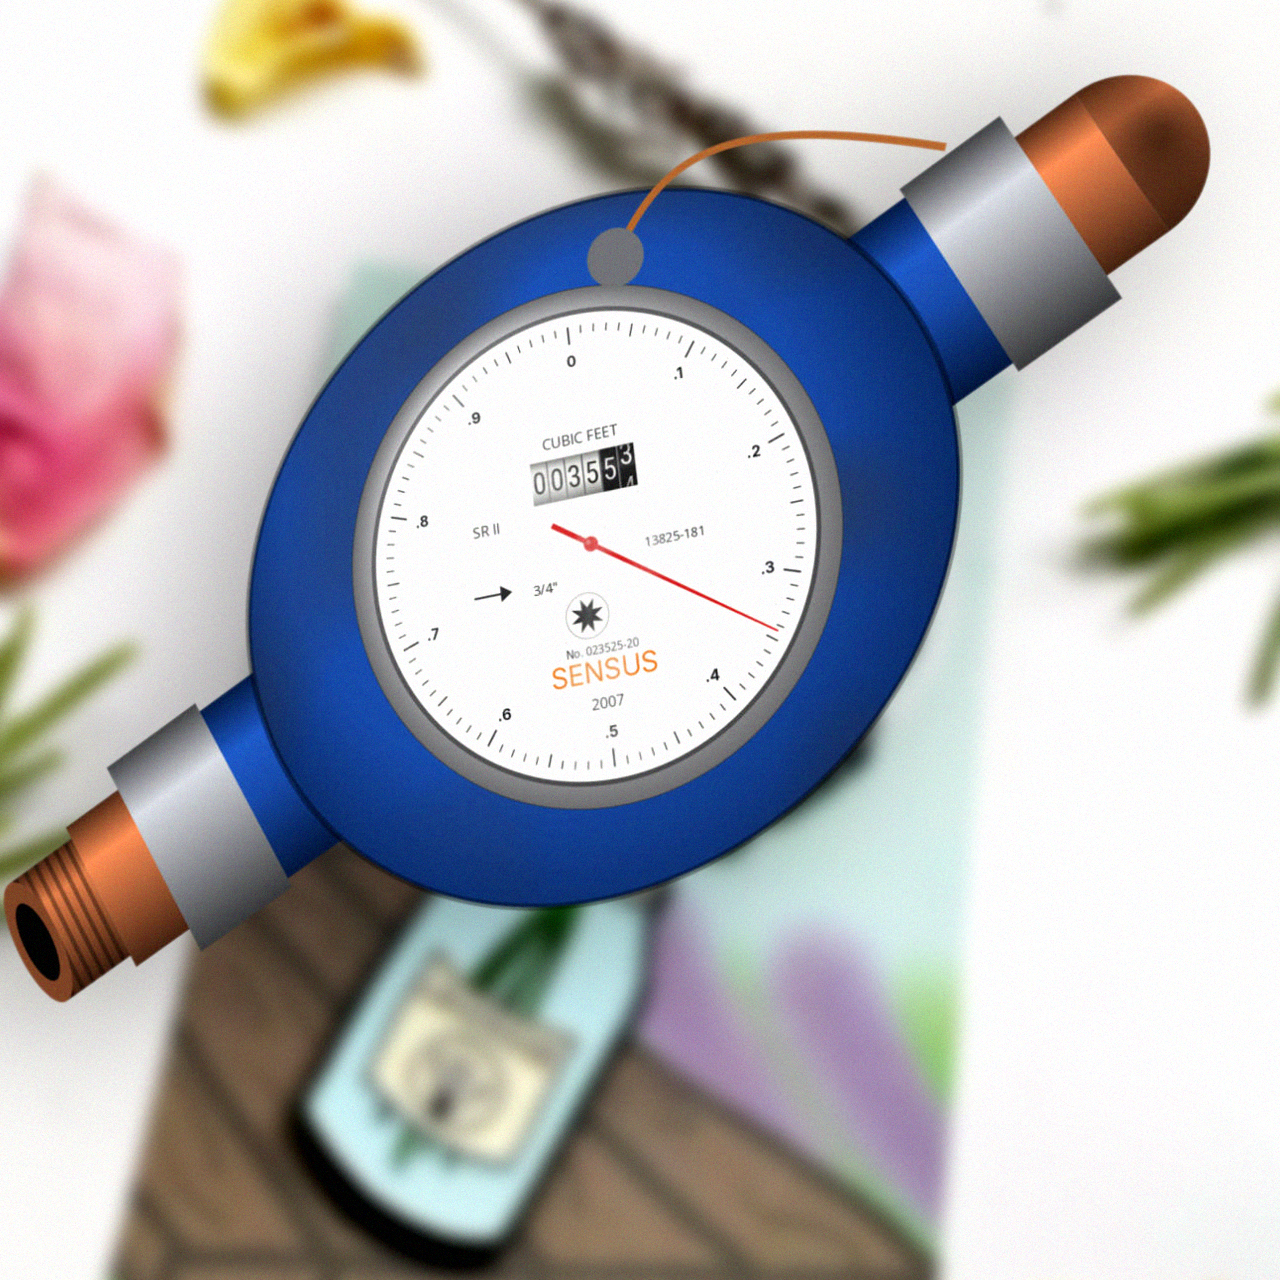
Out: 3553.34 (ft³)
